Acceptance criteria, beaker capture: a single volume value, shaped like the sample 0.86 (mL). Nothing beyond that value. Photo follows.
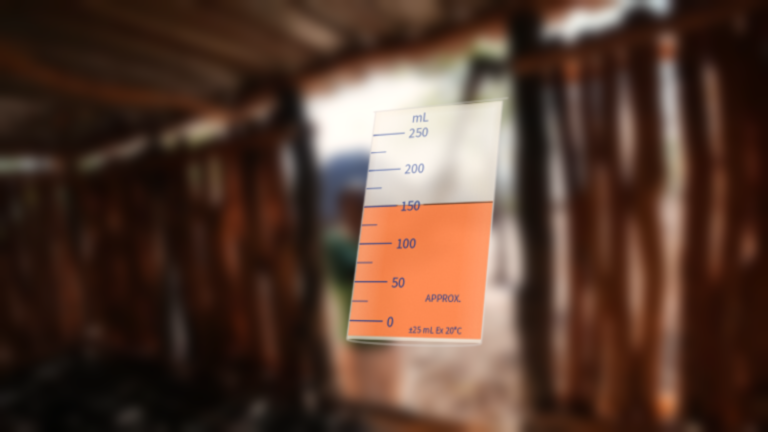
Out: 150 (mL)
